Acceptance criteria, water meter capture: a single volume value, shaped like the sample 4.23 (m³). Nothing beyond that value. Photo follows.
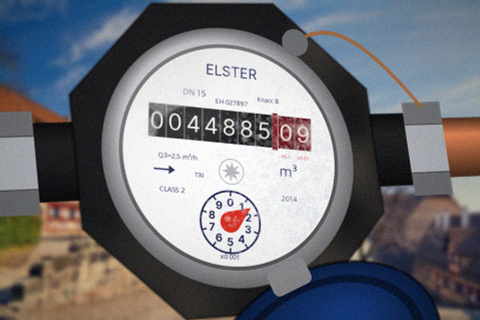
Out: 44885.091 (m³)
